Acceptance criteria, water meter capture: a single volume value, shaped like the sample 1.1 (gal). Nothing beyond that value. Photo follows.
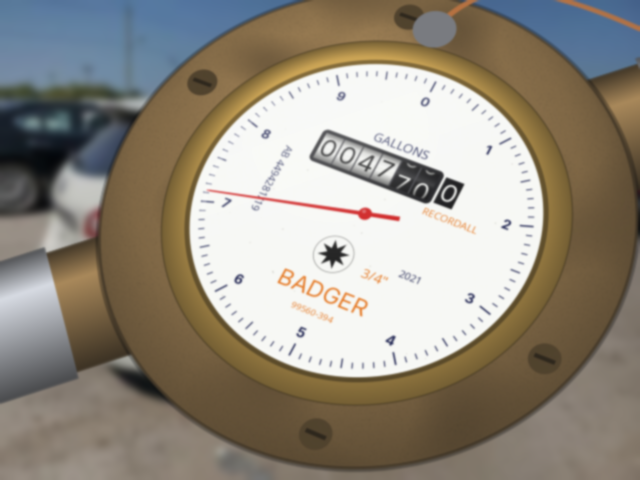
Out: 47697.1 (gal)
